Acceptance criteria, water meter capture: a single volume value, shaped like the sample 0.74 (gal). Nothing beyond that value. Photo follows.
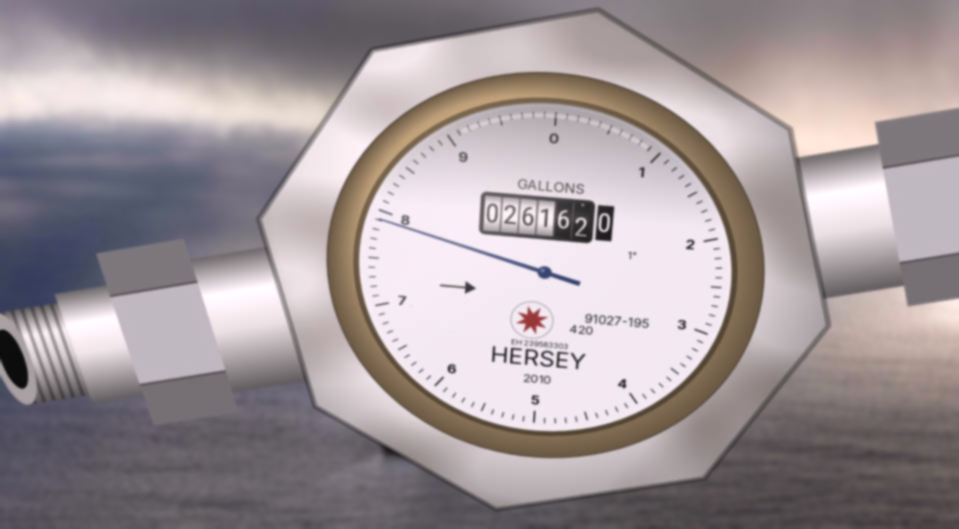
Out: 261617.9 (gal)
